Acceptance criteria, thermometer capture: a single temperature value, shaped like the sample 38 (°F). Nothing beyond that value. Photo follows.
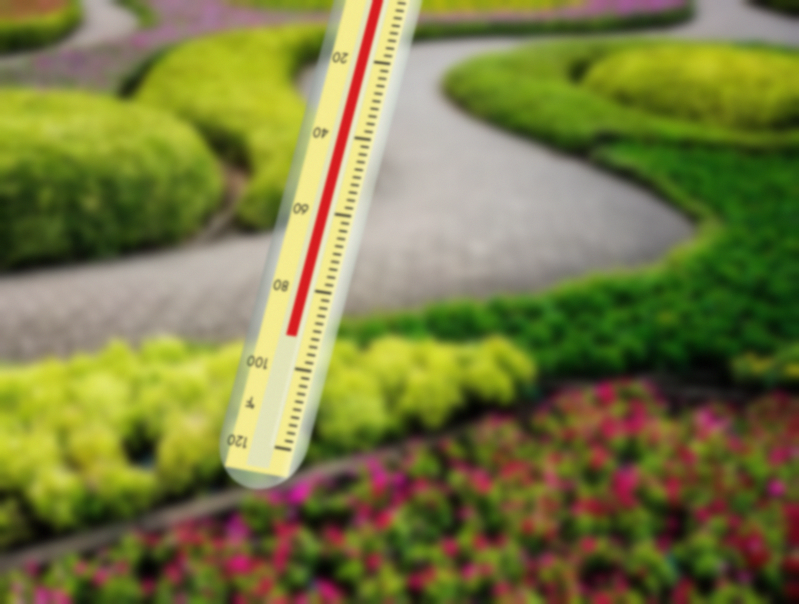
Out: 92 (°F)
